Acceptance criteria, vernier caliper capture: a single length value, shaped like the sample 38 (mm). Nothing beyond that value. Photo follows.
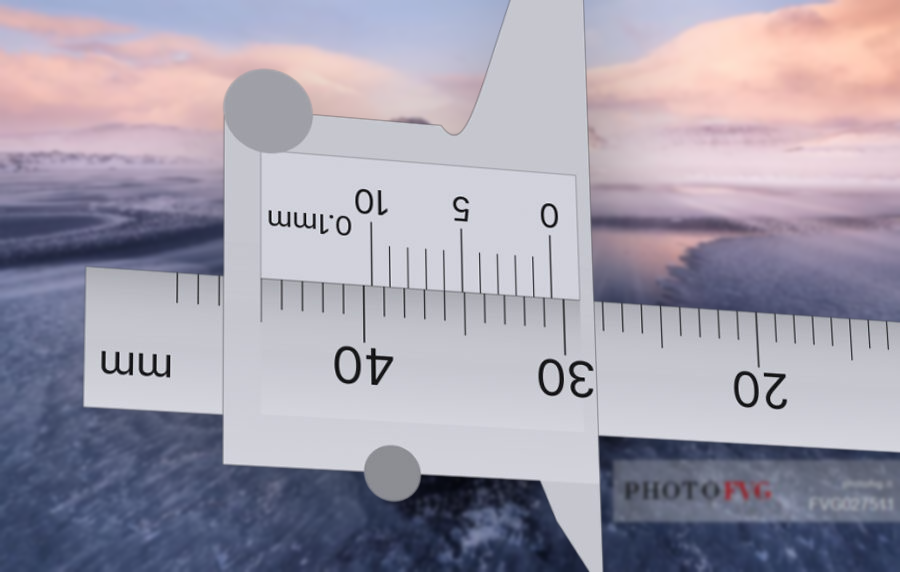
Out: 30.6 (mm)
